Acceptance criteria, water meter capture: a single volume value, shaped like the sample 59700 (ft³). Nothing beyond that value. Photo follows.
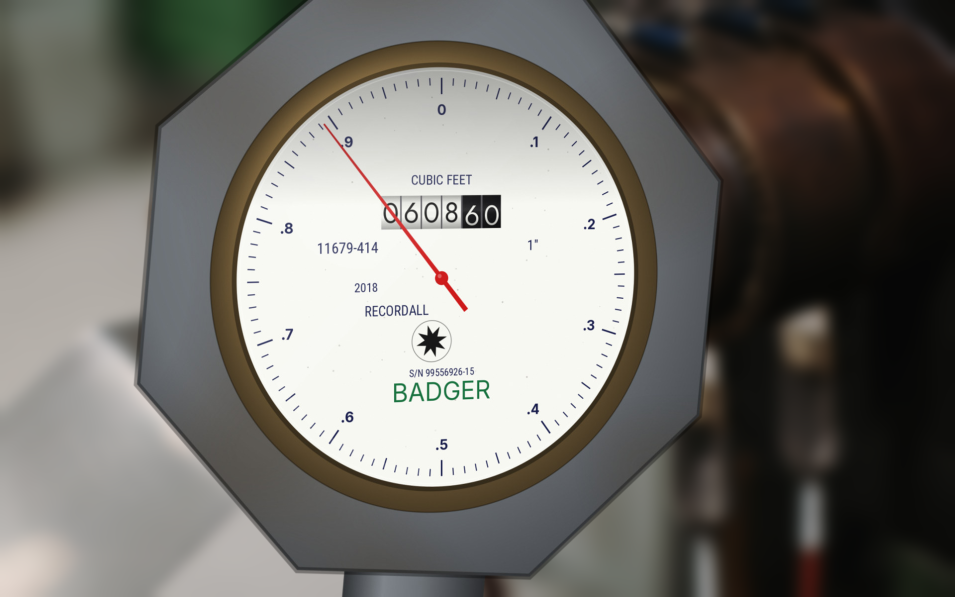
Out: 60859.89 (ft³)
